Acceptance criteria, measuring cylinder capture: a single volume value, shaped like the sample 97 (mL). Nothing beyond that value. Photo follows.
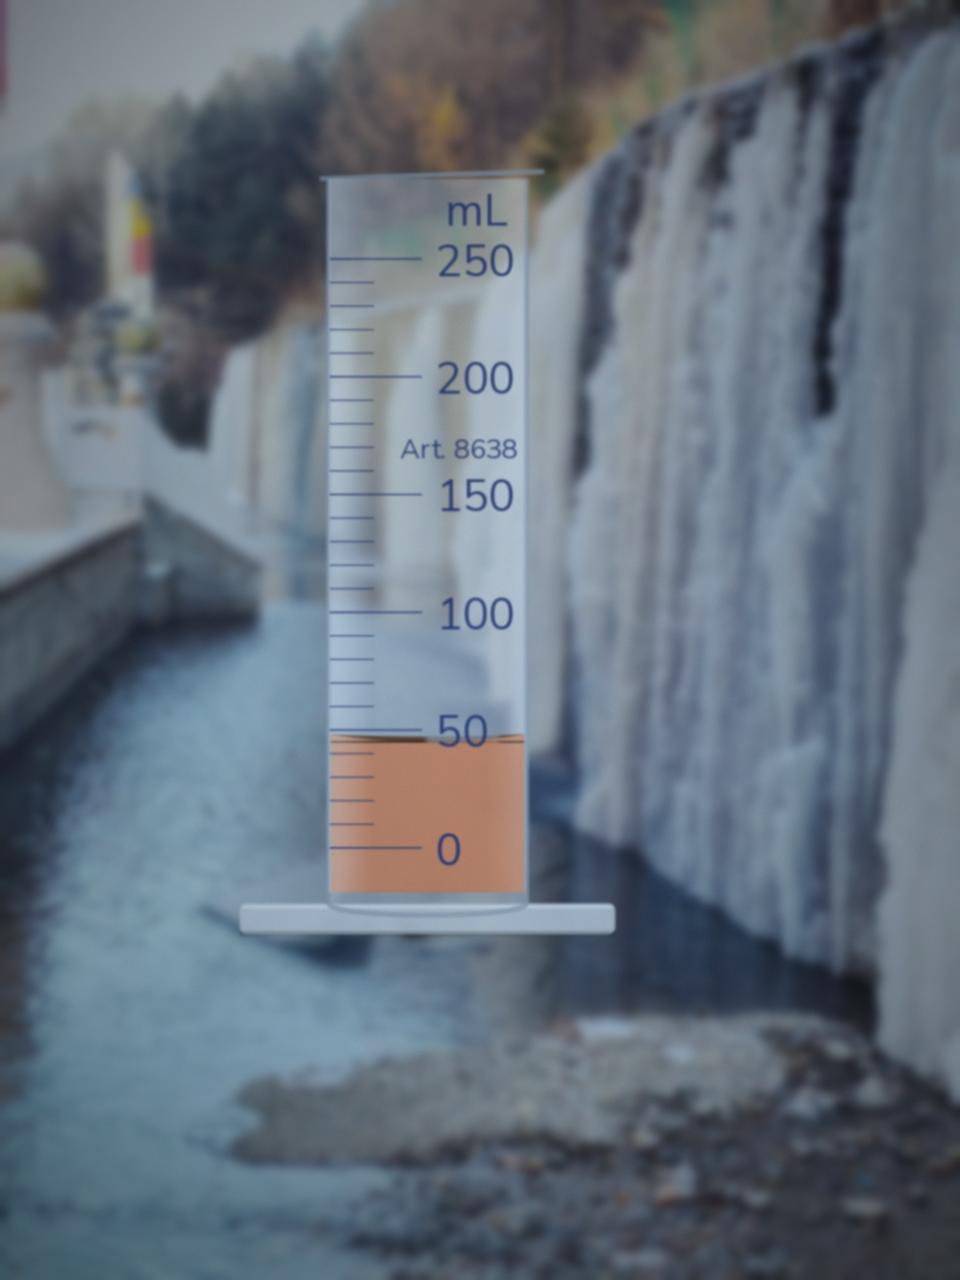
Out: 45 (mL)
